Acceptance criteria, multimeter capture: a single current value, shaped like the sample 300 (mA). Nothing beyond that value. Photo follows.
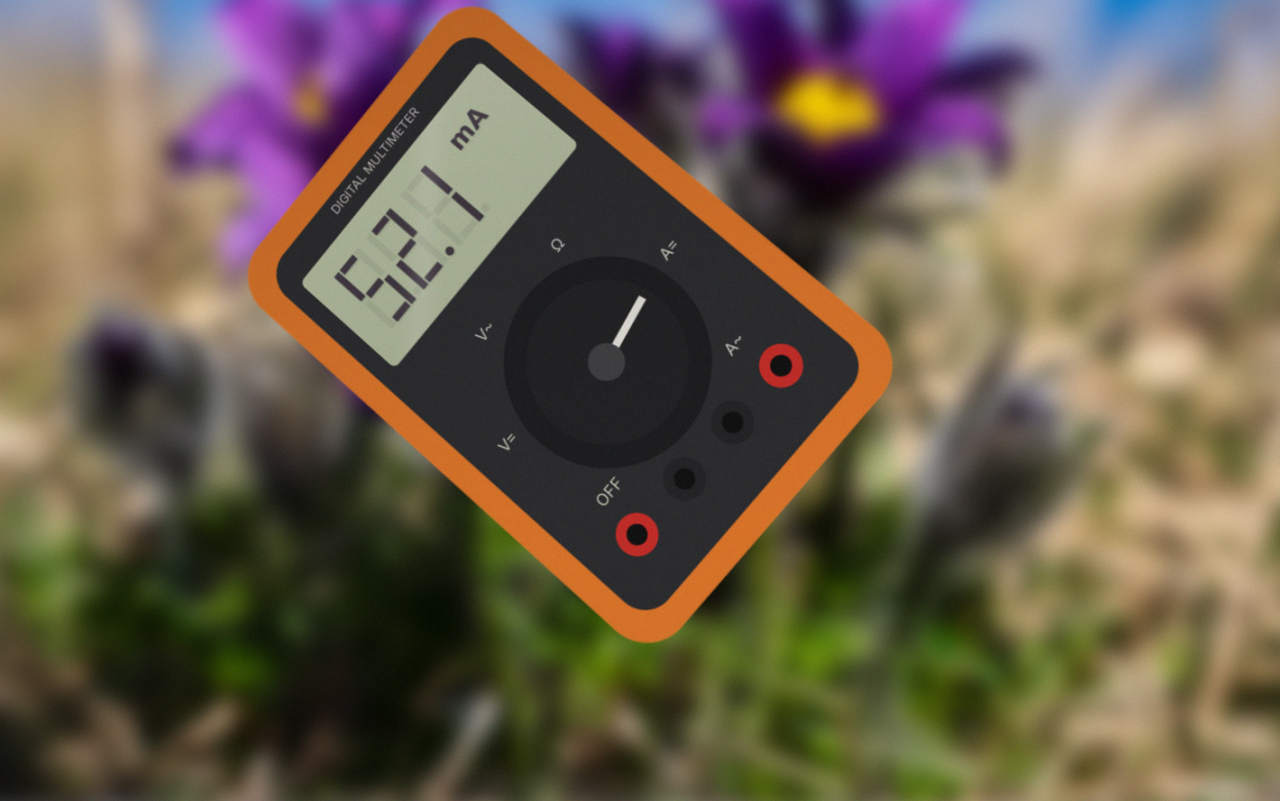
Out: 52.1 (mA)
